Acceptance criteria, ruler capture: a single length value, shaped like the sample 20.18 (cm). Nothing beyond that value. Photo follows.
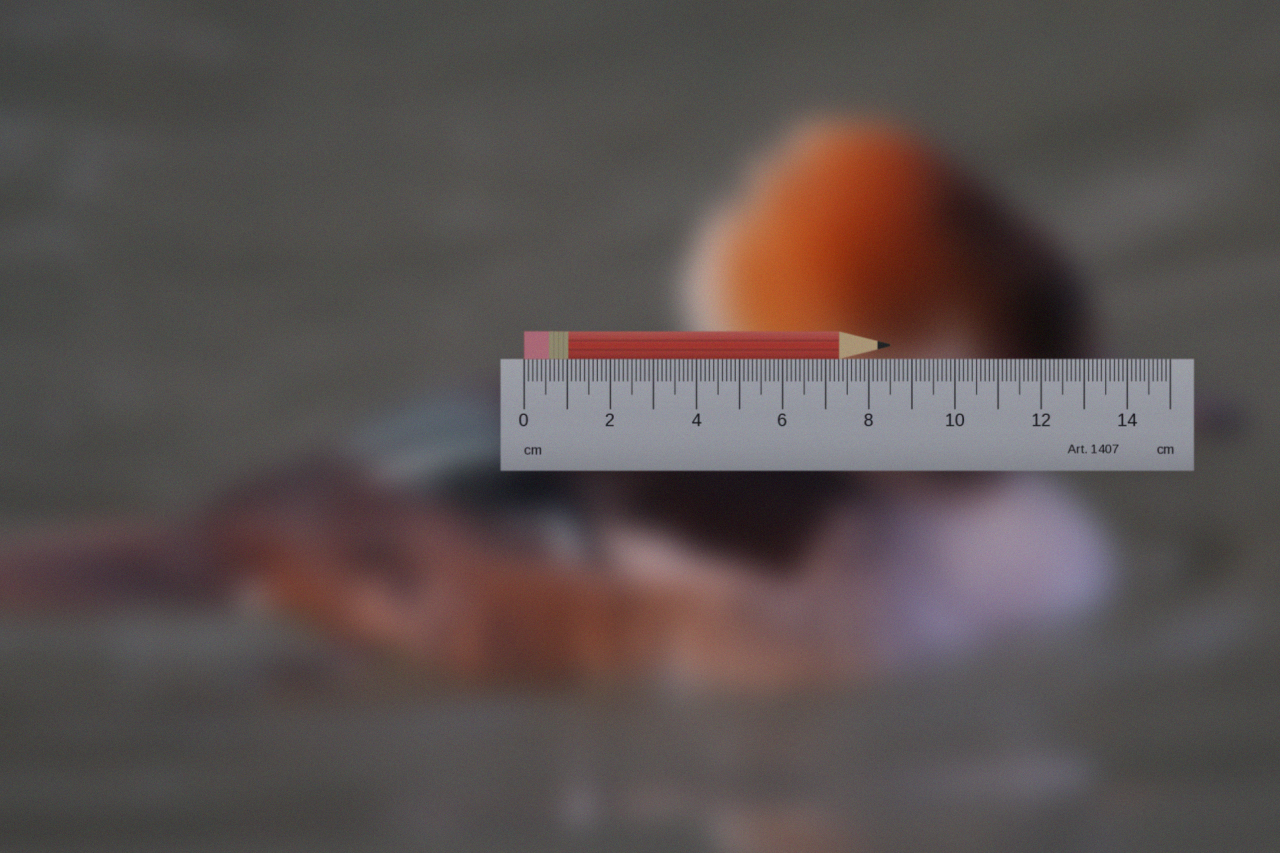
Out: 8.5 (cm)
